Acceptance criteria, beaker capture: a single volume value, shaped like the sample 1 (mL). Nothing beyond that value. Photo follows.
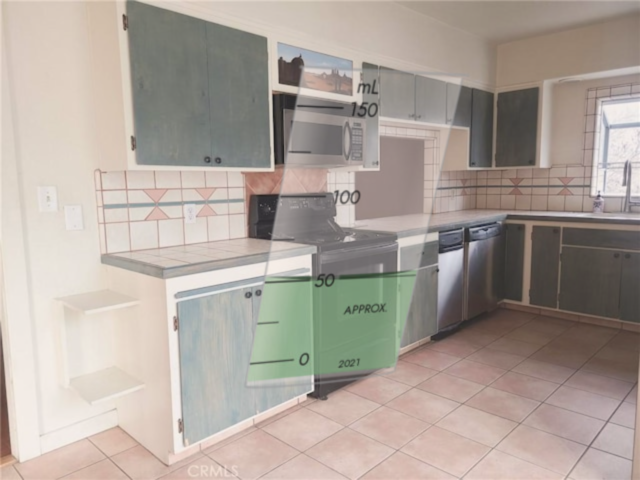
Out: 50 (mL)
